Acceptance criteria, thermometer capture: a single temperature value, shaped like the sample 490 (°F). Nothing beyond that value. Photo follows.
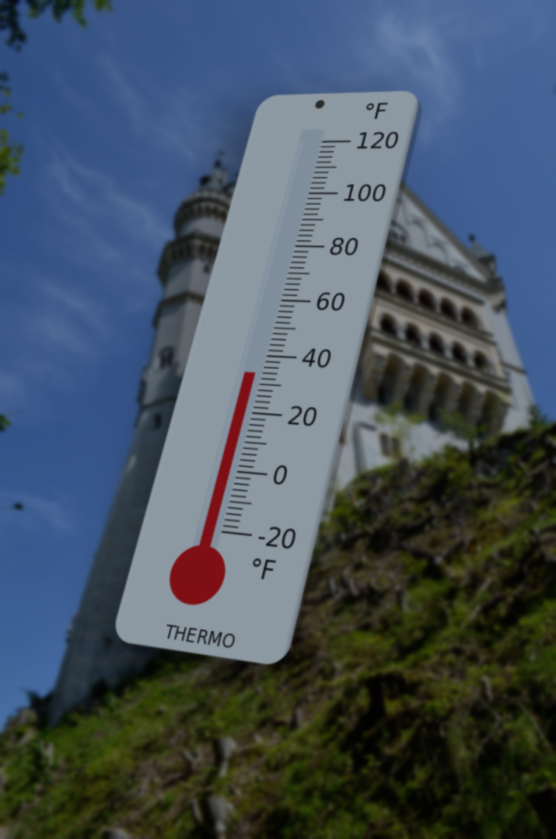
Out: 34 (°F)
